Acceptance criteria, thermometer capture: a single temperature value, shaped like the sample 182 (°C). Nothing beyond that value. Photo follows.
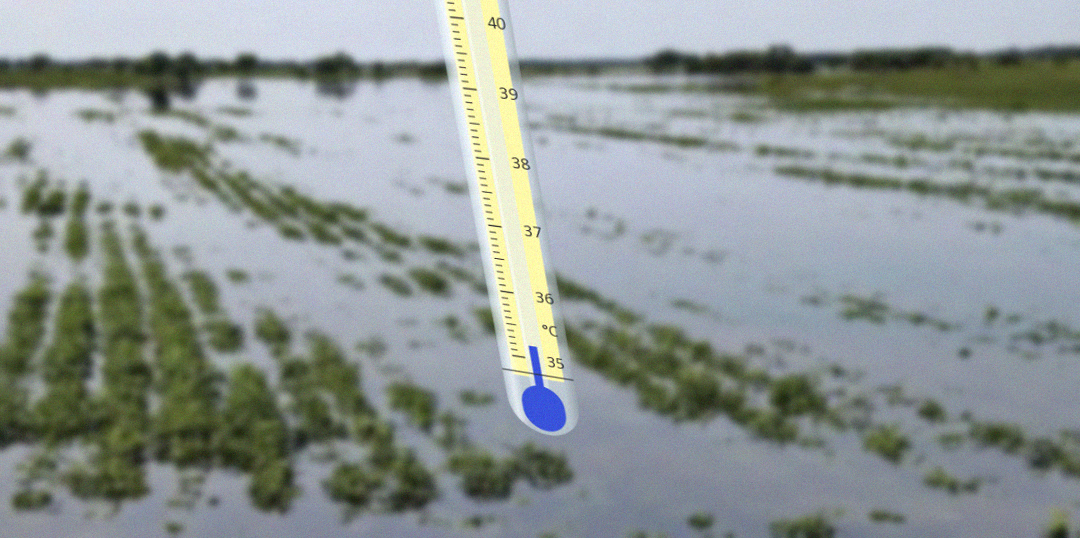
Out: 35.2 (°C)
